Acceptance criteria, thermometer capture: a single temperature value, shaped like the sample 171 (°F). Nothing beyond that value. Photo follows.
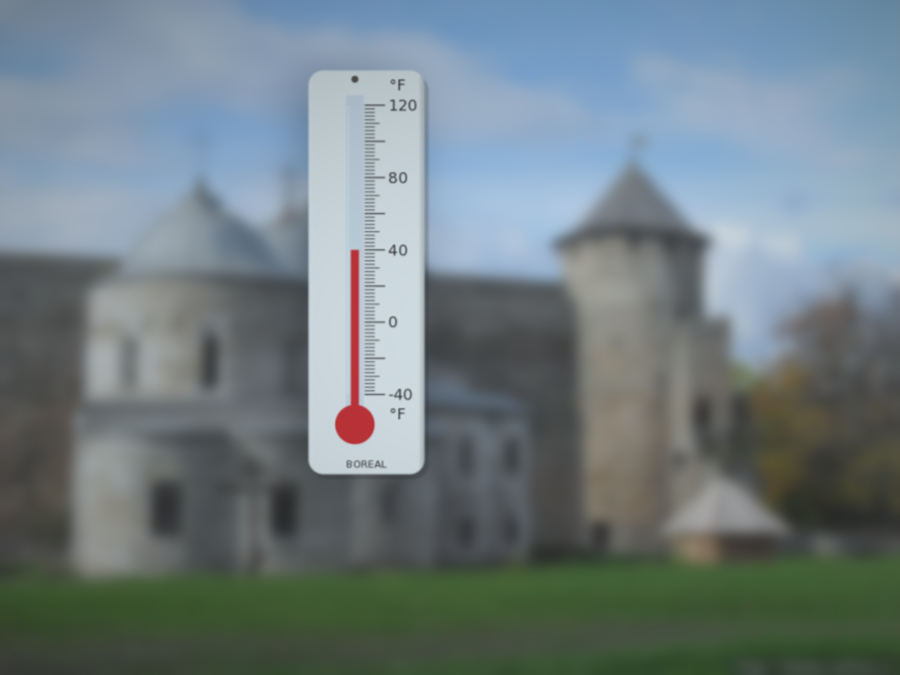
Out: 40 (°F)
